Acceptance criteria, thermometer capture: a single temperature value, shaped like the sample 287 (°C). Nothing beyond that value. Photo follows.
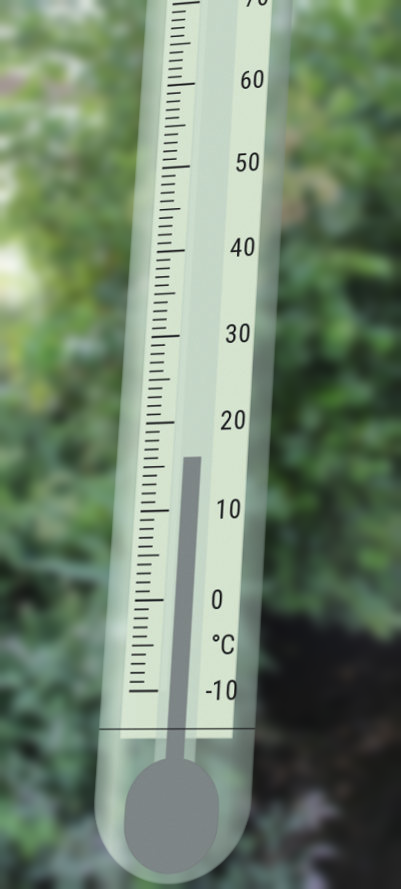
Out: 16 (°C)
